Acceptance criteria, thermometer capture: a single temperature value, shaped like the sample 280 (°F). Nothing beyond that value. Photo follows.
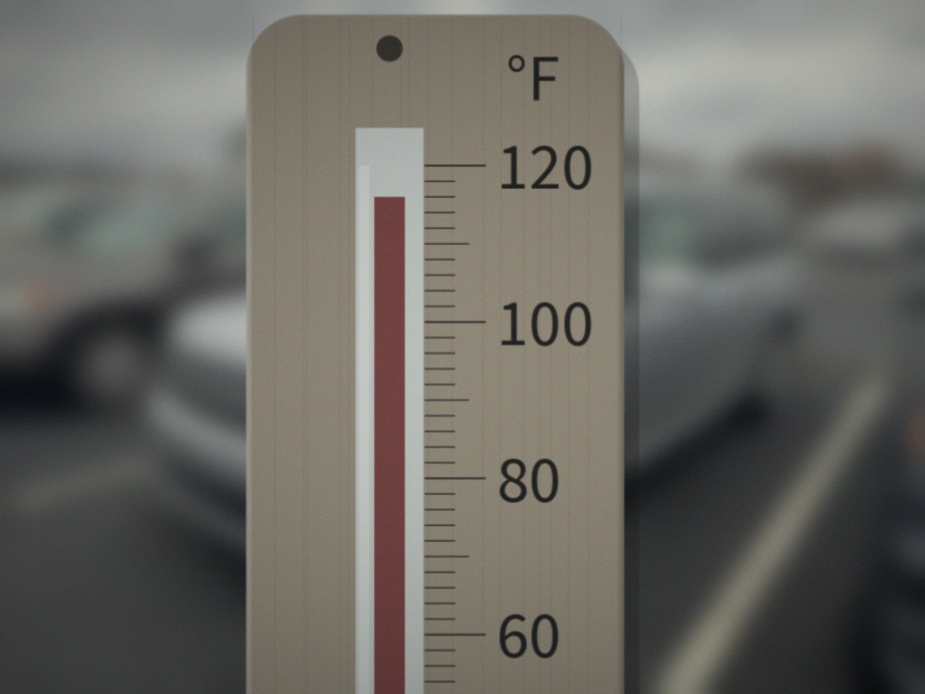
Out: 116 (°F)
